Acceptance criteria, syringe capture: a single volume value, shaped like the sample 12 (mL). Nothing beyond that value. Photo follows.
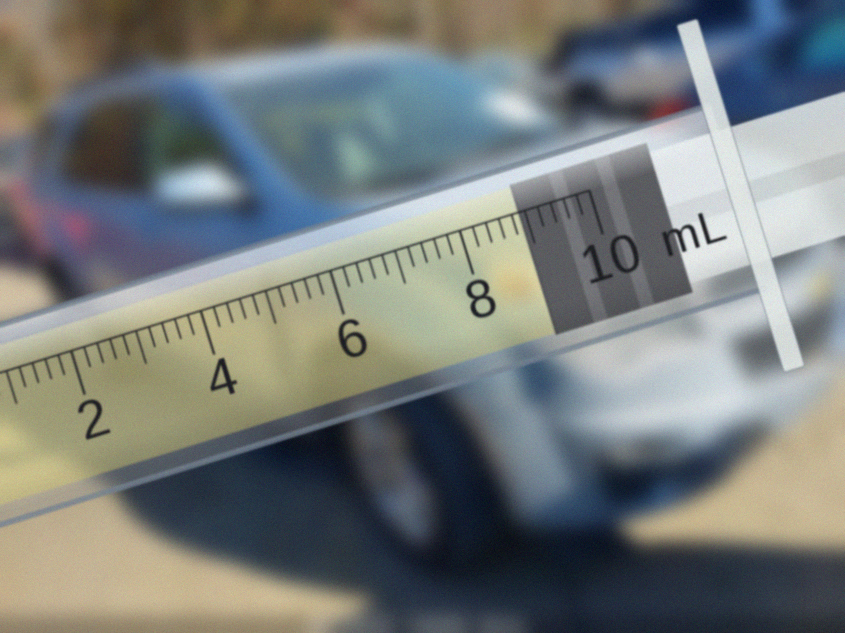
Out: 8.9 (mL)
